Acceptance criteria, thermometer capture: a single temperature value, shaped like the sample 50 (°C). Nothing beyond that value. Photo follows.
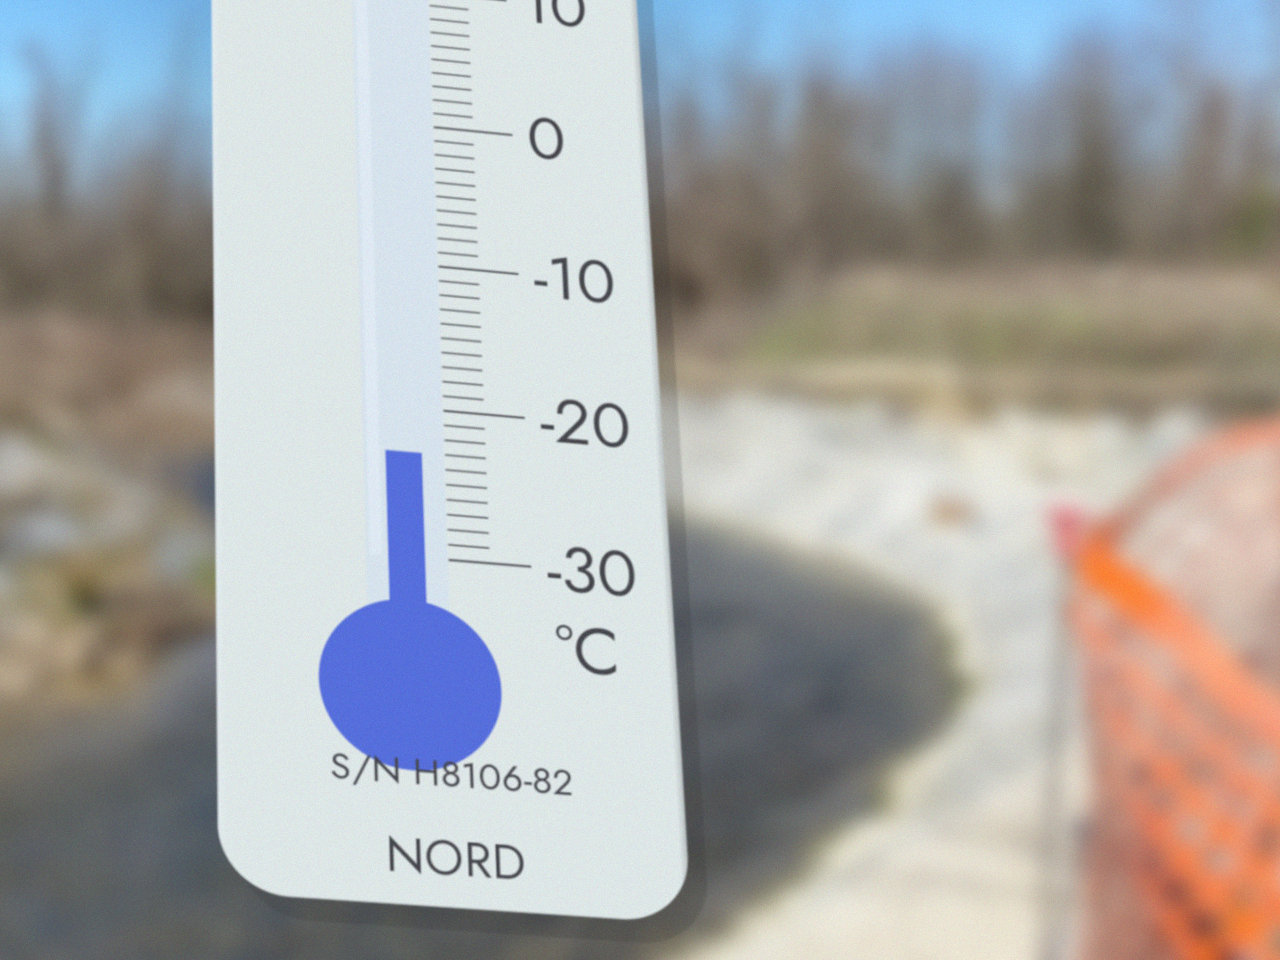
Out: -23 (°C)
